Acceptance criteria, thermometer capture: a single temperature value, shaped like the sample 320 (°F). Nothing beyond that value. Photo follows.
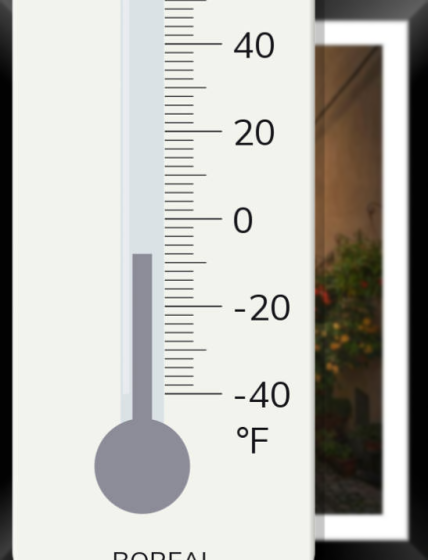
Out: -8 (°F)
